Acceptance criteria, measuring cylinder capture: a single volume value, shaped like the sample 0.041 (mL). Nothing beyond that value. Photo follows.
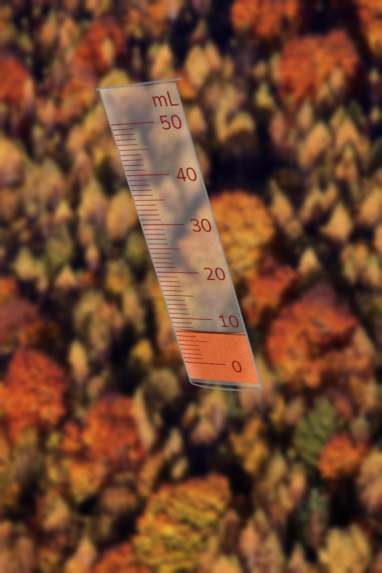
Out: 7 (mL)
